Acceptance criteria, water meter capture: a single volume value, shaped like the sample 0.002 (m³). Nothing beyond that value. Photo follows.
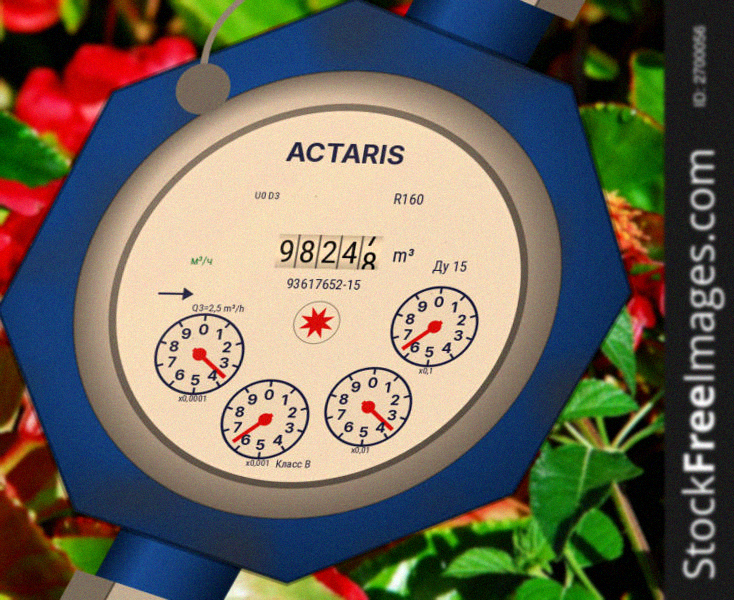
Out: 98247.6363 (m³)
